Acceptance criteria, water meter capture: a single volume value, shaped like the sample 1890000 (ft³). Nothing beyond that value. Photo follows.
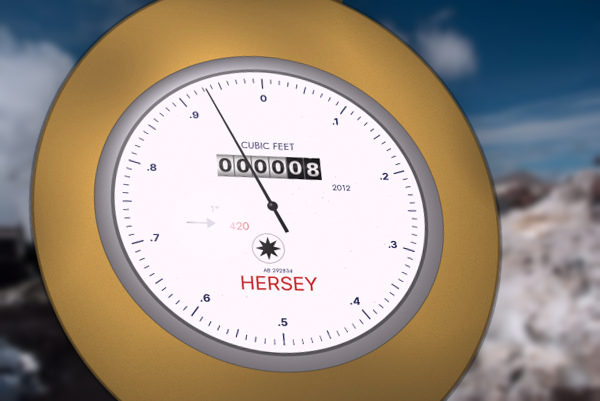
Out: 7.93 (ft³)
